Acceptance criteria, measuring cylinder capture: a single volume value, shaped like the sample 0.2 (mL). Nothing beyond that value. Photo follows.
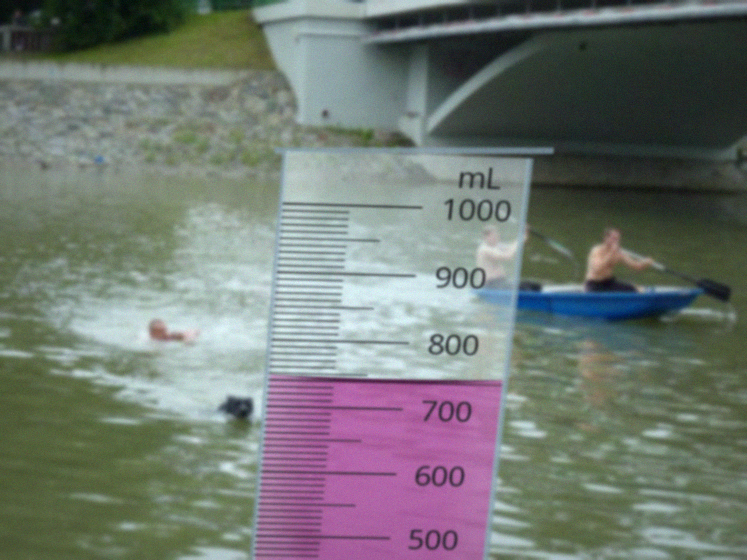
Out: 740 (mL)
